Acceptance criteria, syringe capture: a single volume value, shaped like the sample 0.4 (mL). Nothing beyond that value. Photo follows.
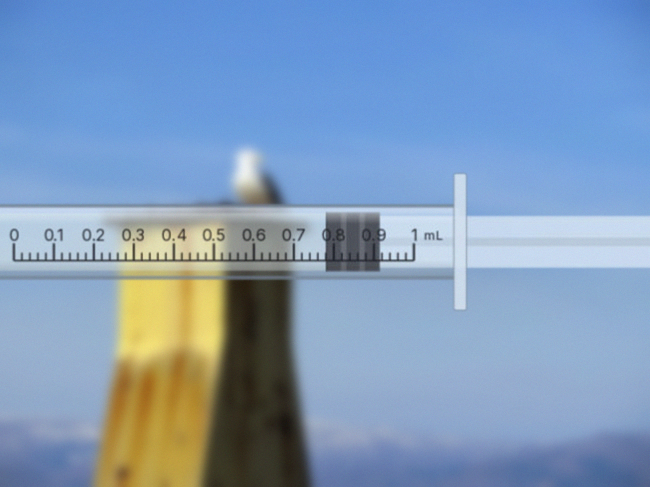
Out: 0.78 (mL)
